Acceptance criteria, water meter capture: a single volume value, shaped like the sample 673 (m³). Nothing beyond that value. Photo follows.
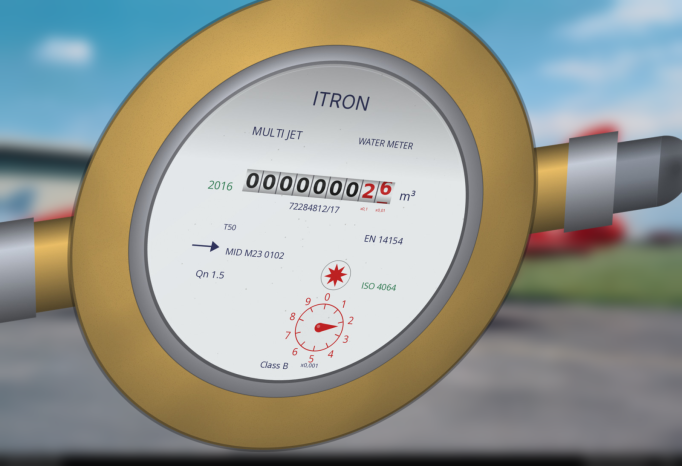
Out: 0.262 (m³)
